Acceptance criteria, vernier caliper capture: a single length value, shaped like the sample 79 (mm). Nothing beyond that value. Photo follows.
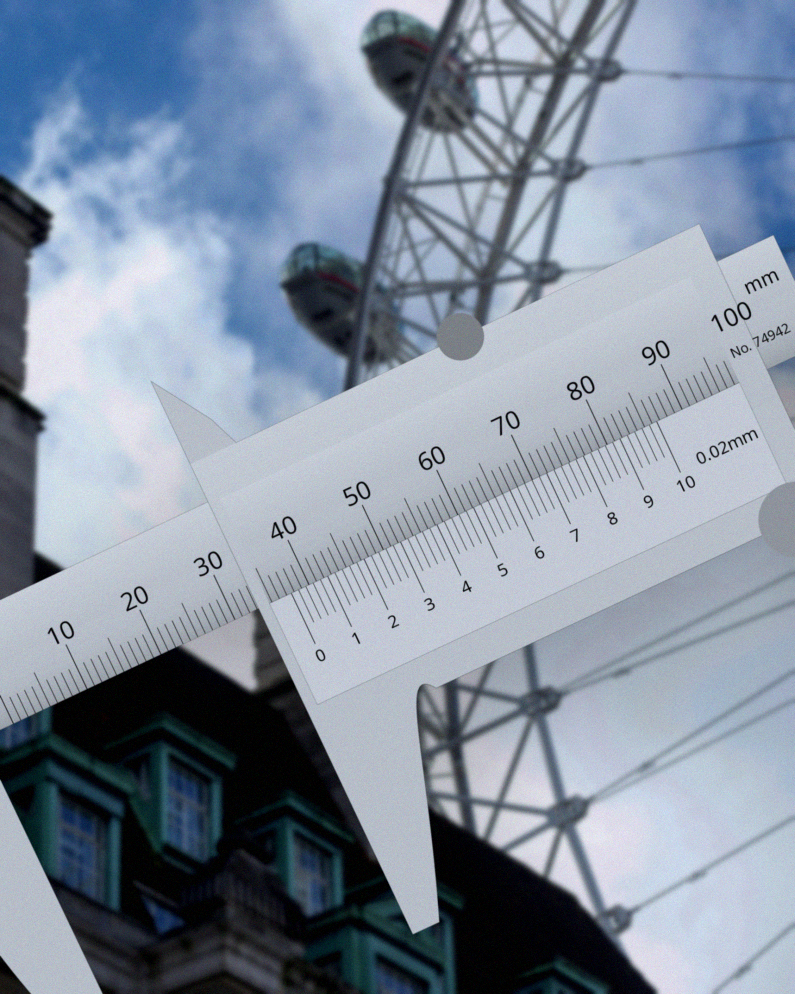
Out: 37.6 (mm)
